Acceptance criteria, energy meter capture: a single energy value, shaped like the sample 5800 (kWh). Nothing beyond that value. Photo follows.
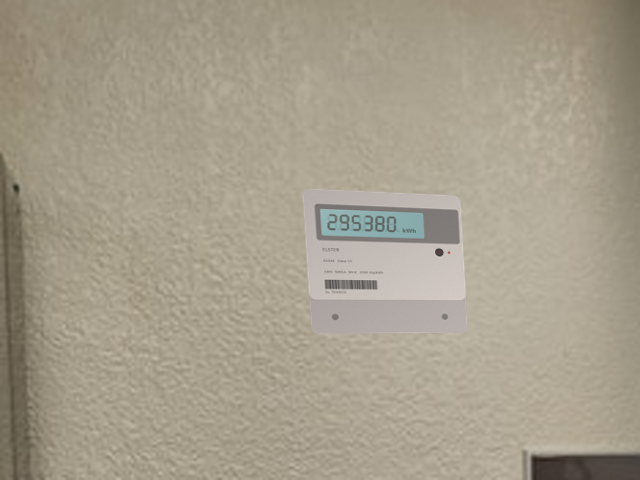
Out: 295380 (kWh)
